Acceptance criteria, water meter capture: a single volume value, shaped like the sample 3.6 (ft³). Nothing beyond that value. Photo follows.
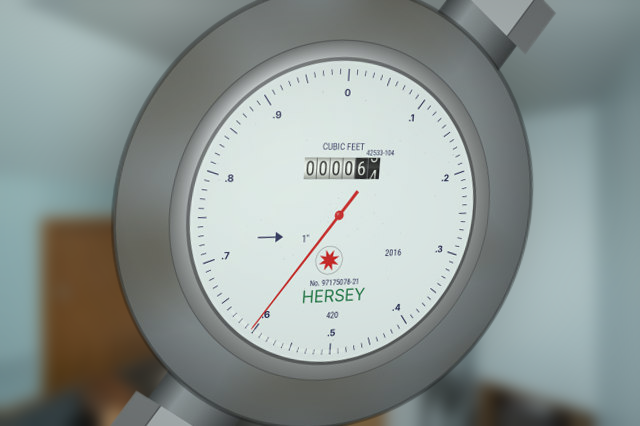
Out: 63.60 (ft³)
